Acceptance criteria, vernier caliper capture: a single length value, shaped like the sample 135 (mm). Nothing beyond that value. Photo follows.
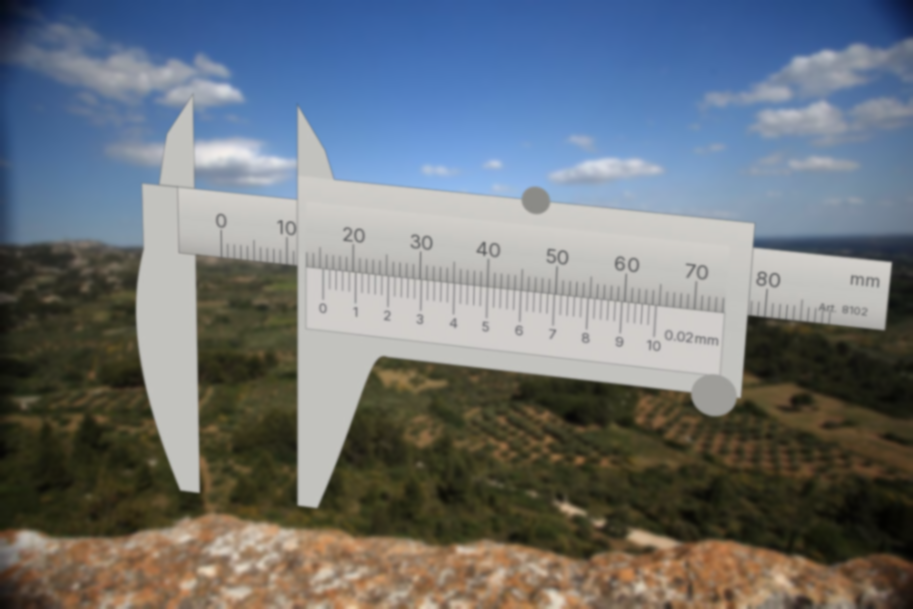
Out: 15.5 (mm)
